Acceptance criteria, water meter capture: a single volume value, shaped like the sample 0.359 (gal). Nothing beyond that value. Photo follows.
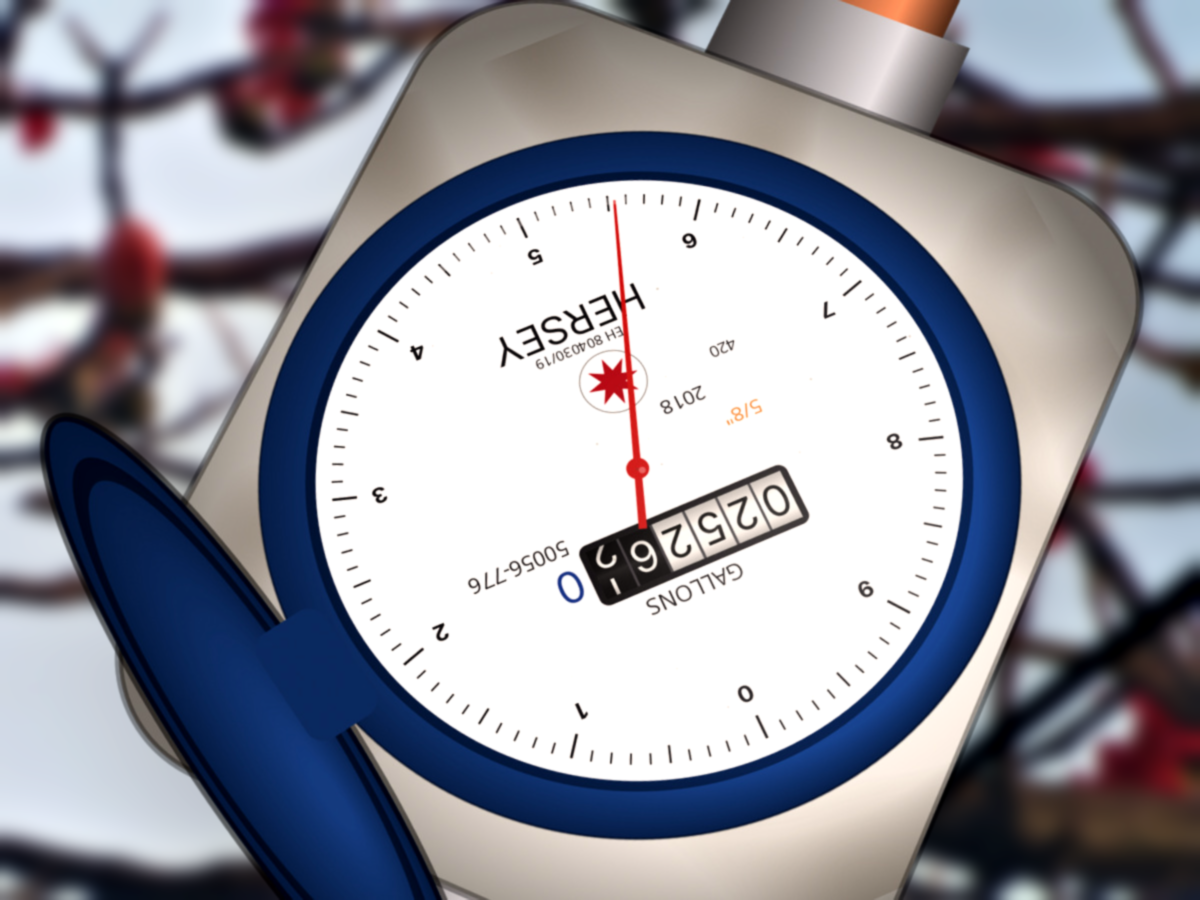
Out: 252615.5 (gal)
